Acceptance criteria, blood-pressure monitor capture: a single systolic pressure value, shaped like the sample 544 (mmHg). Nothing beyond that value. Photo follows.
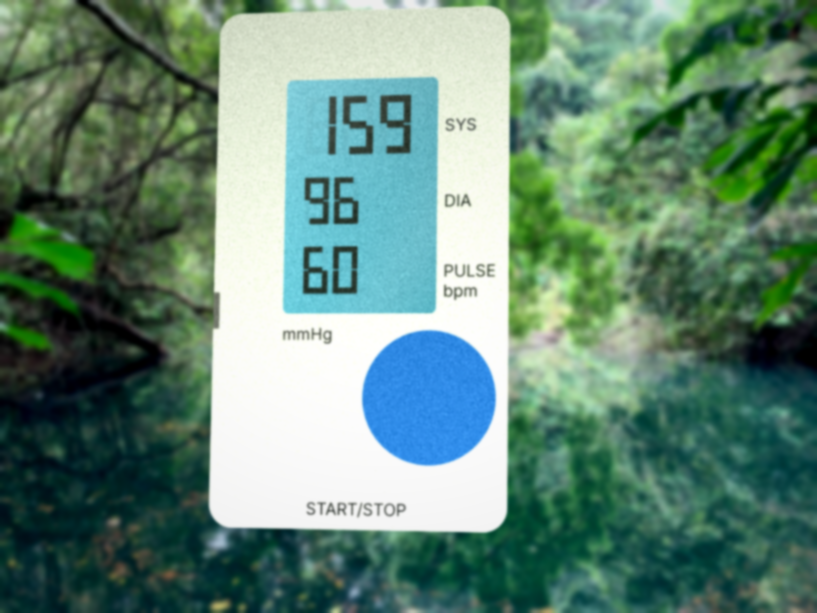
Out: 159 (mmHg)
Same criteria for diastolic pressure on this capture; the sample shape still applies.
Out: 96 (mmHg)
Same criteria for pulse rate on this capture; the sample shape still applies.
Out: 60 (bpm)
